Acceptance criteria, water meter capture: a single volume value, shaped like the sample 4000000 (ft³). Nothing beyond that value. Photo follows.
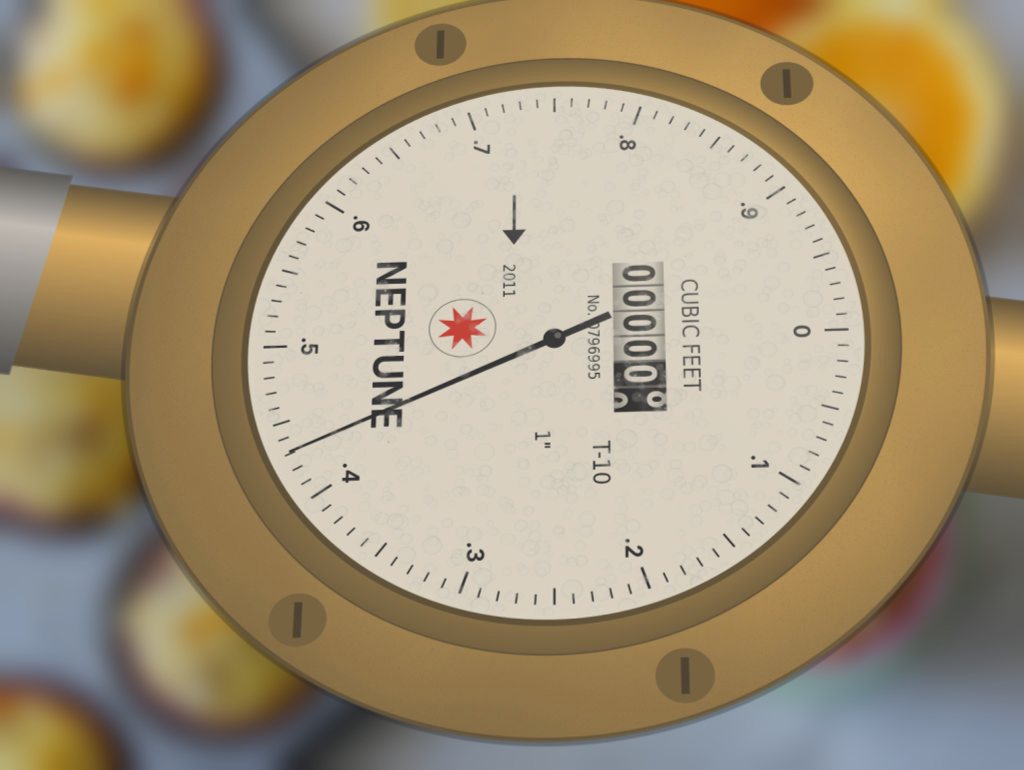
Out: 8.43 (ft³)
